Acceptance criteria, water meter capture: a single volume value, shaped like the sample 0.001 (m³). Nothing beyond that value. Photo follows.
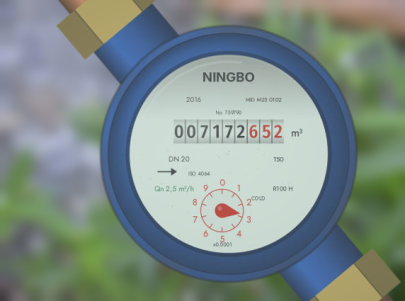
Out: 7172.6522 (m³)
